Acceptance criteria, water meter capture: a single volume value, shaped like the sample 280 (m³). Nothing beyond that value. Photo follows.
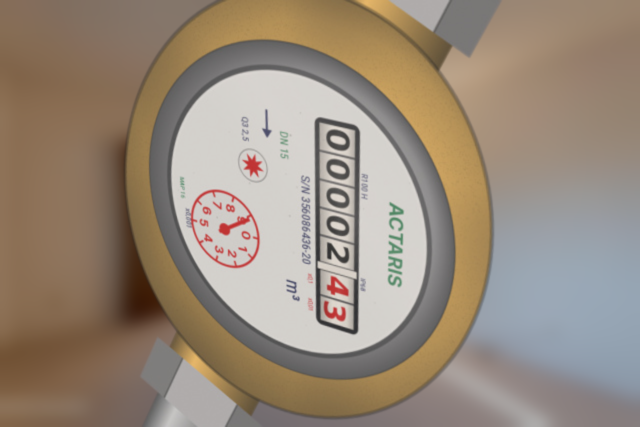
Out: 2.429 (m³)
